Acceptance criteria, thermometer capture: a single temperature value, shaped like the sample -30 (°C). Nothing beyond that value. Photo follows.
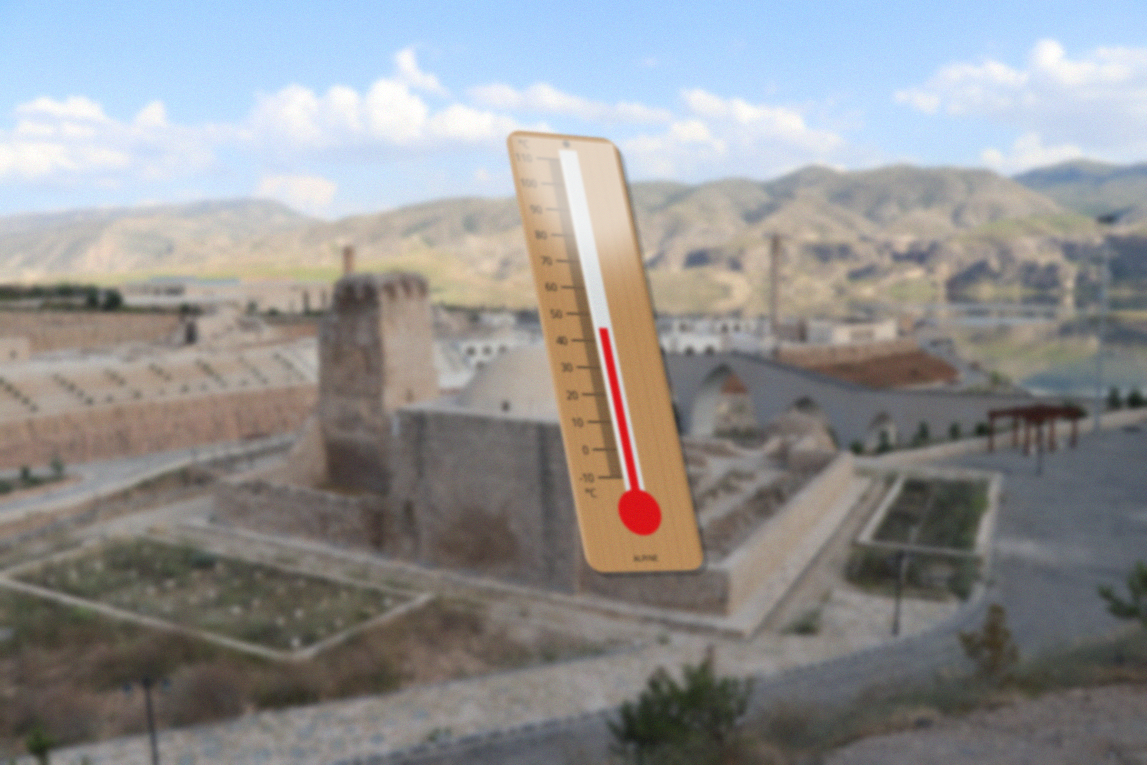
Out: 45 (°C)
